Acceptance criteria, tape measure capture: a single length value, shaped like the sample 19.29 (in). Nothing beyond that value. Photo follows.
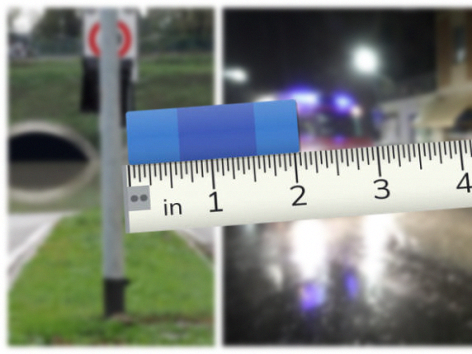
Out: 2.0625 (in)
